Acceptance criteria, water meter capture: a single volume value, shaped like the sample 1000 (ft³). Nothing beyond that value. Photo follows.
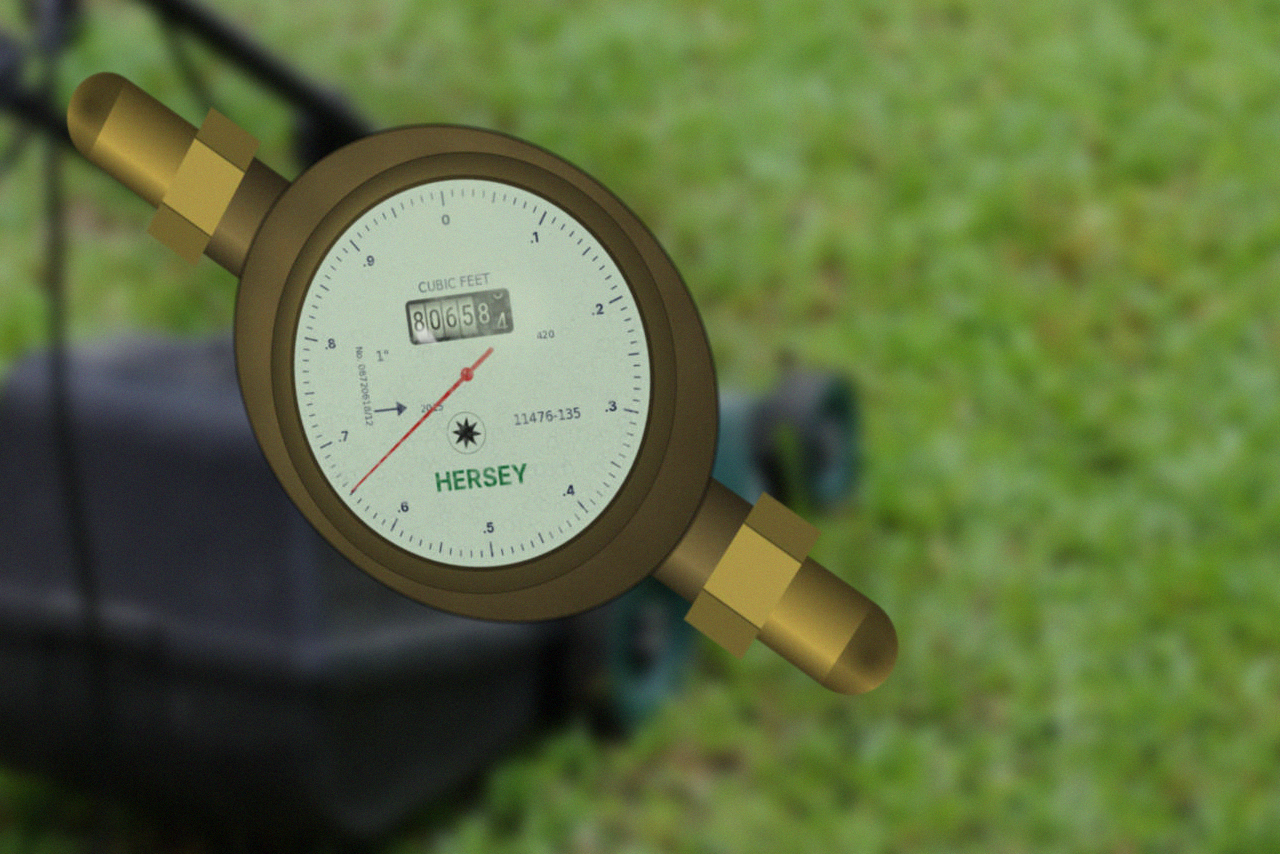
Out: 806583.65 (ft³)
